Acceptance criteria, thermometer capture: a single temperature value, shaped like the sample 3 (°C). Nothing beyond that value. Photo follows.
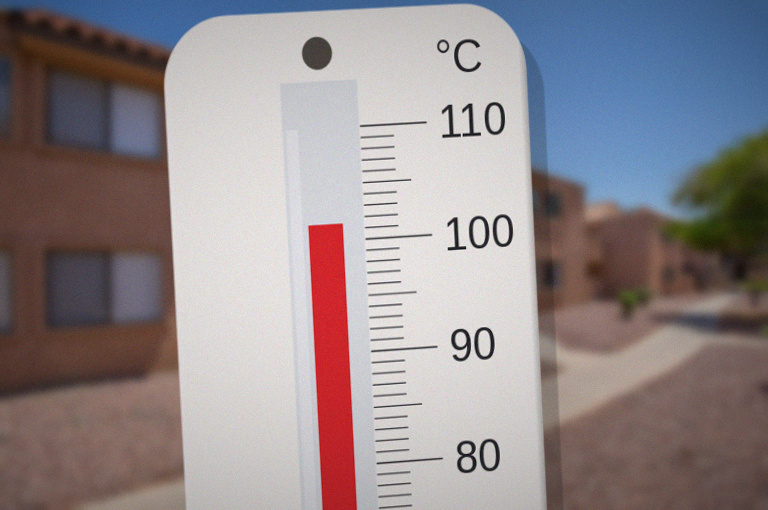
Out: 101.5 (°C)
